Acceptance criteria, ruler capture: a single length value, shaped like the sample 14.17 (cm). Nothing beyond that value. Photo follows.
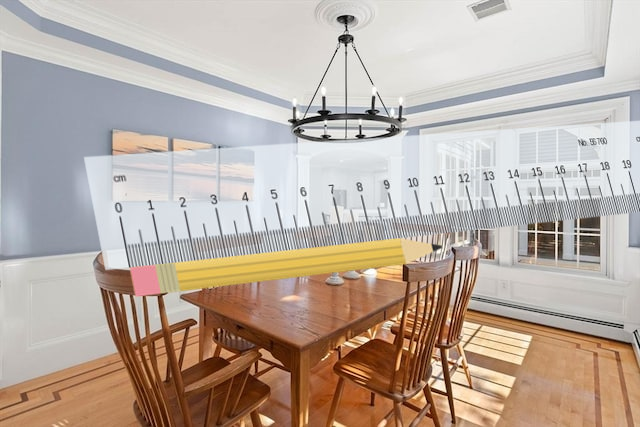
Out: 10.5 (cm)
